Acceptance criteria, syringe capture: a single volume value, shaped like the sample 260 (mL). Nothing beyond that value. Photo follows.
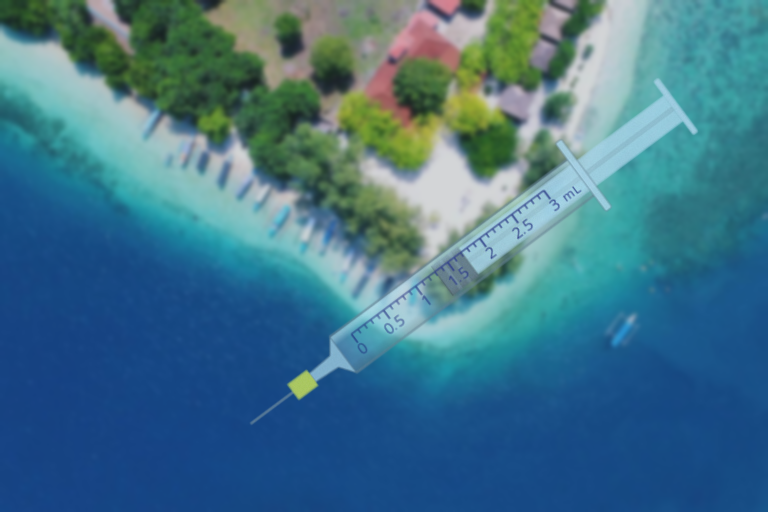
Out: 1.3 (mL)
